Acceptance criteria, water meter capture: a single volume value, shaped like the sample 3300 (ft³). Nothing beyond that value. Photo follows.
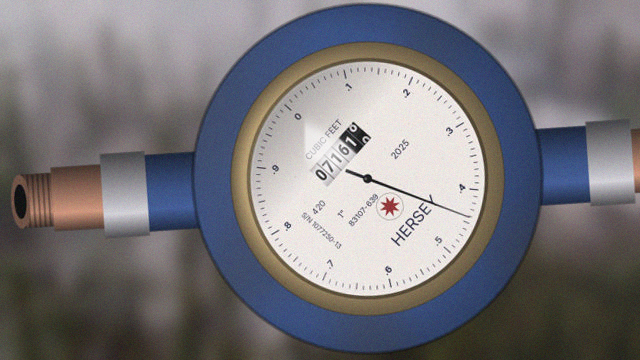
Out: 71618.44 (ft³)
